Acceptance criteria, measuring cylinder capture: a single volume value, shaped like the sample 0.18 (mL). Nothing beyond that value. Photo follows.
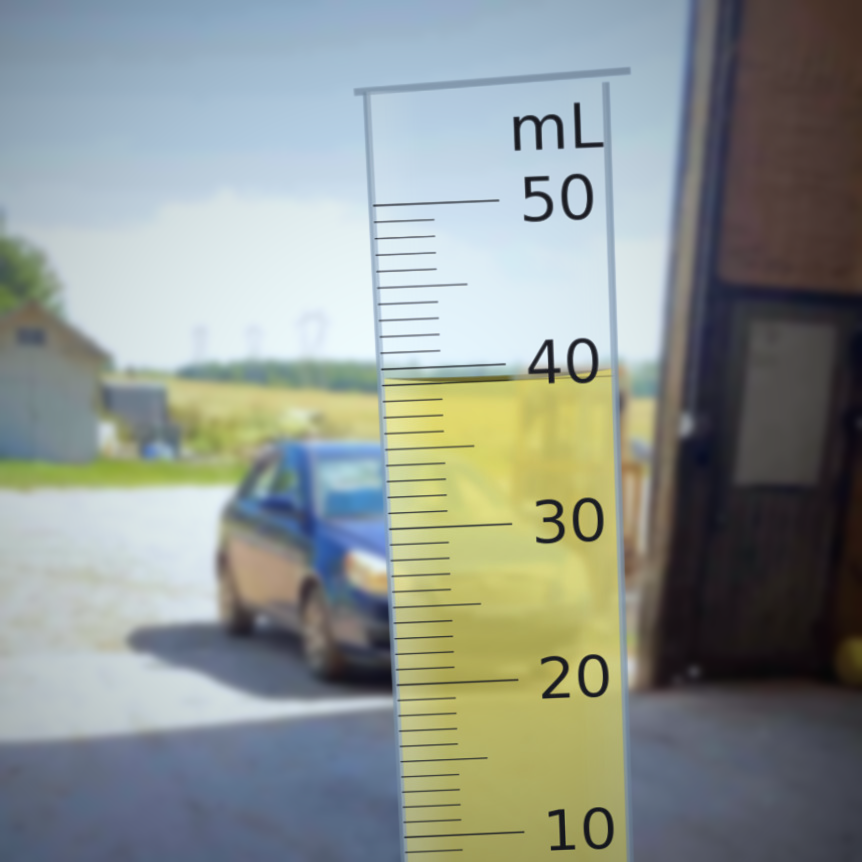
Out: 39 (mL)
